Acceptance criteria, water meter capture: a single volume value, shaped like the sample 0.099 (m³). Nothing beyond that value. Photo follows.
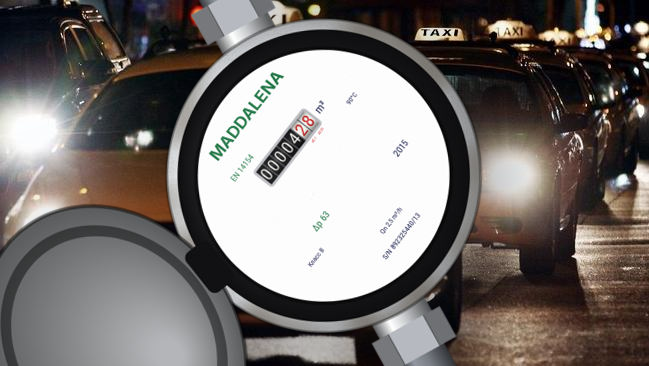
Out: 4.28 (m³)
